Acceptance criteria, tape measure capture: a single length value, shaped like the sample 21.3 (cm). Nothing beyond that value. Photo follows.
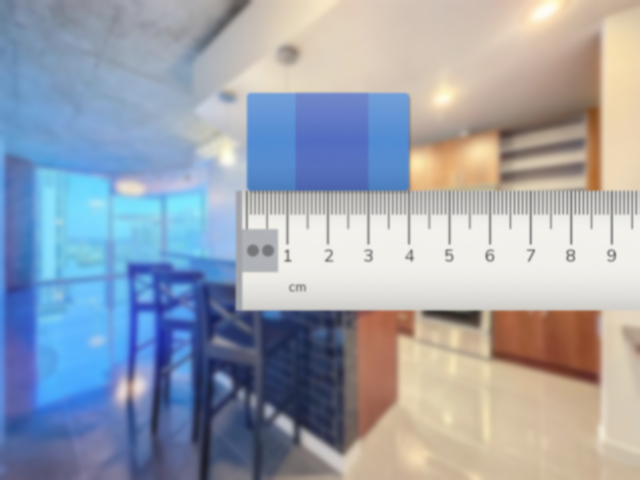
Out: 4 (cm)
